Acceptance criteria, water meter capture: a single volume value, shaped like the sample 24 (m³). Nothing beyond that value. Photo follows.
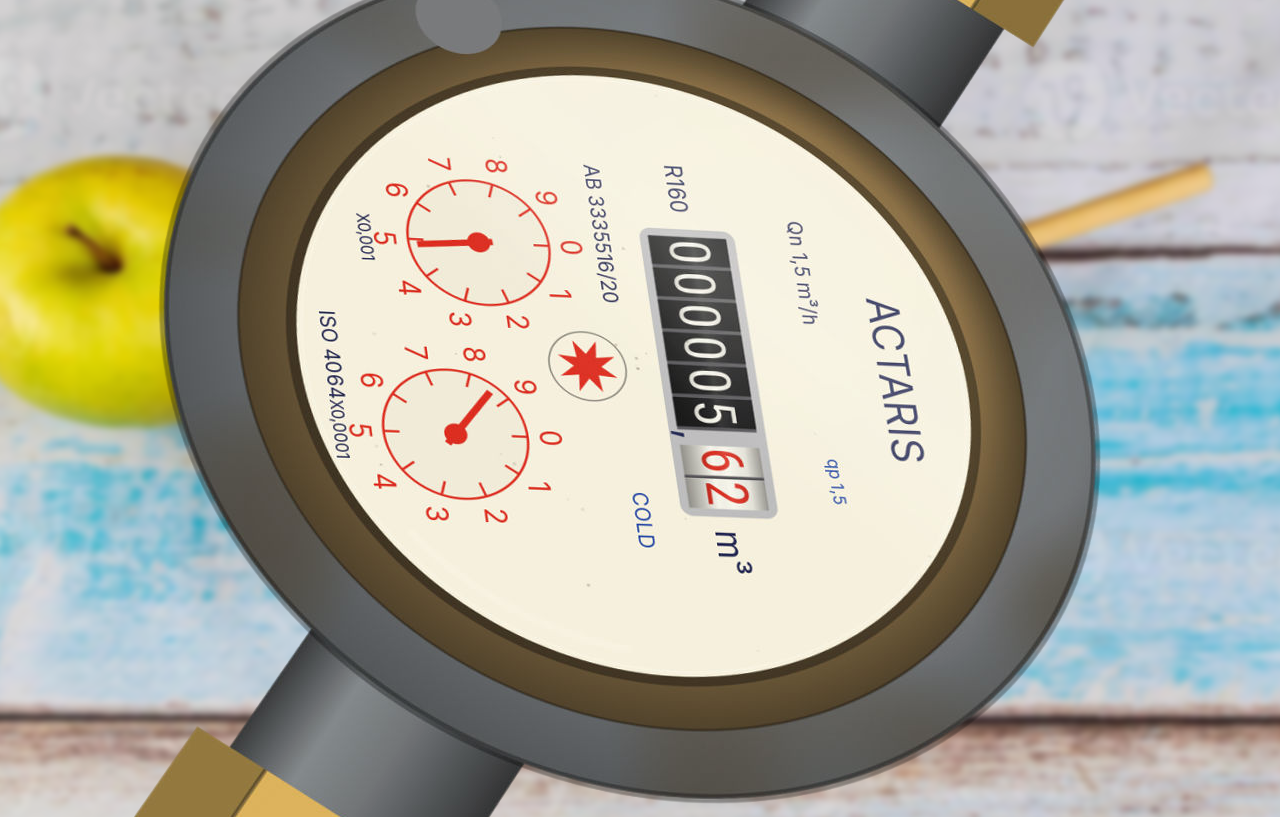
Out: 5.6248 (m³)
